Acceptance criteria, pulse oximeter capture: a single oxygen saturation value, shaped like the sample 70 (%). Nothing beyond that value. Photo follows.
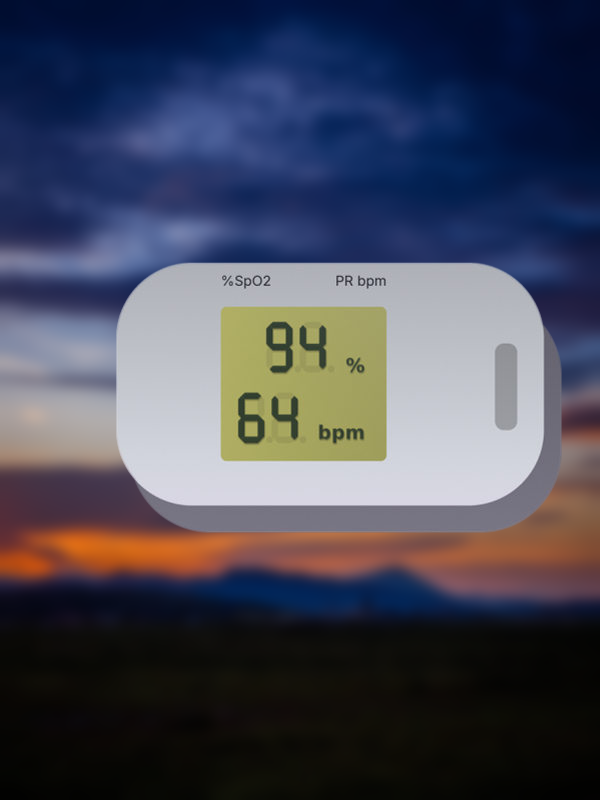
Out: 94 (%)
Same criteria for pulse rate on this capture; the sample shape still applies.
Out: 64 (bpm)
